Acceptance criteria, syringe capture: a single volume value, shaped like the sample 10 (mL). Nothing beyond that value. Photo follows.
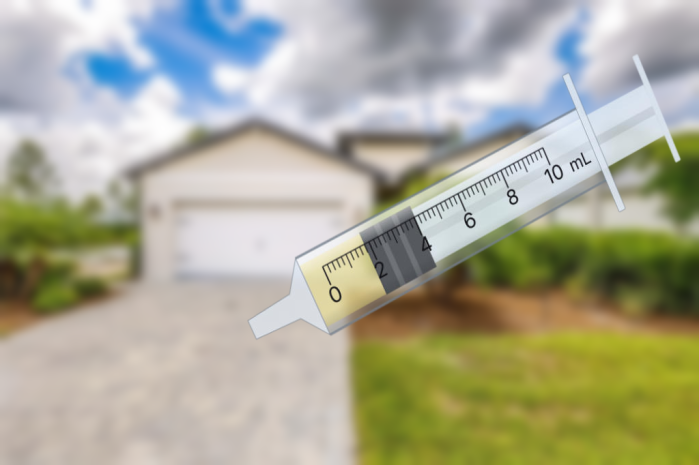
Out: 1.8 (mL)
